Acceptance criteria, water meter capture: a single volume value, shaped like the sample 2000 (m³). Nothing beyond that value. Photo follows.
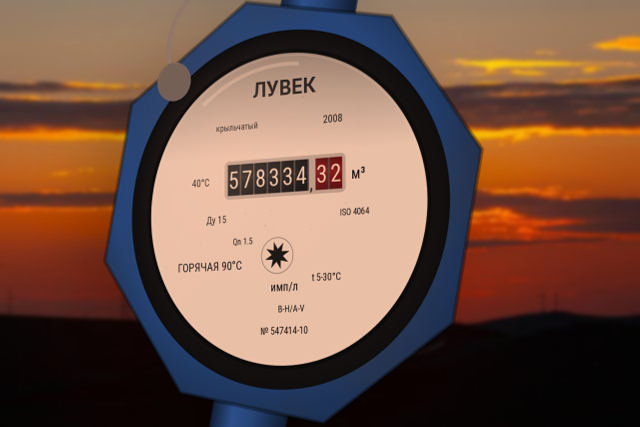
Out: 578334.32 (m³)
